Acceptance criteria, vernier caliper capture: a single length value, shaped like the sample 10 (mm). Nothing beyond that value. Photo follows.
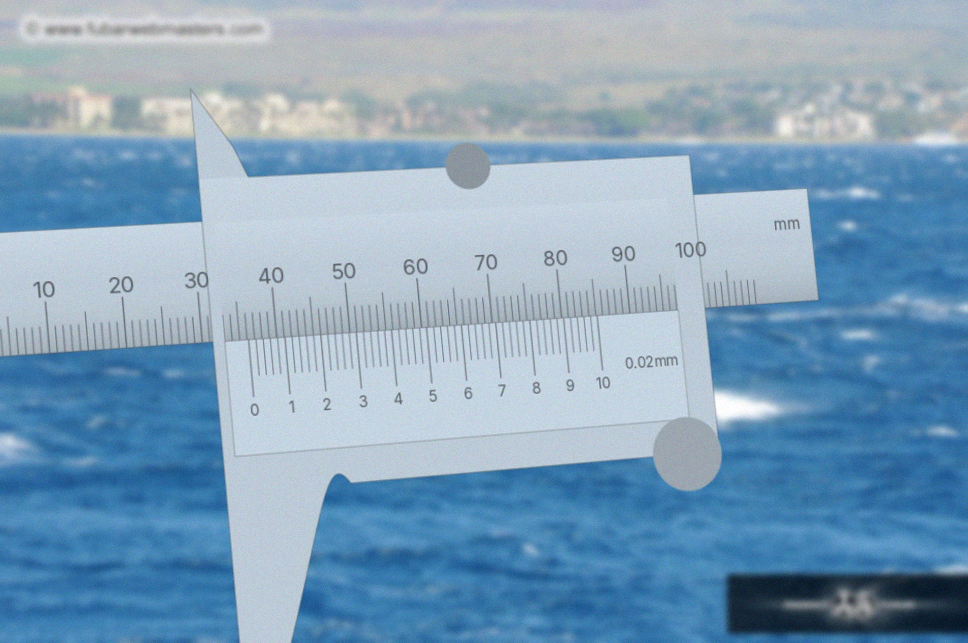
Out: 36.2 (mm)
